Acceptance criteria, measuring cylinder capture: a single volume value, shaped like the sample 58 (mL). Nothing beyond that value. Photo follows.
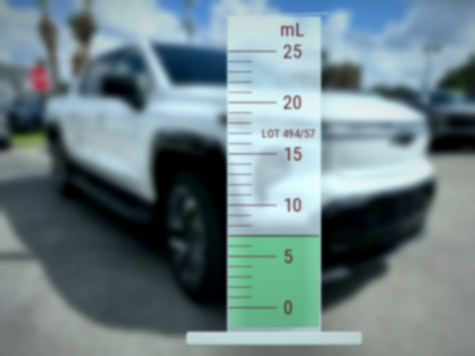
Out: 7 (mL)
